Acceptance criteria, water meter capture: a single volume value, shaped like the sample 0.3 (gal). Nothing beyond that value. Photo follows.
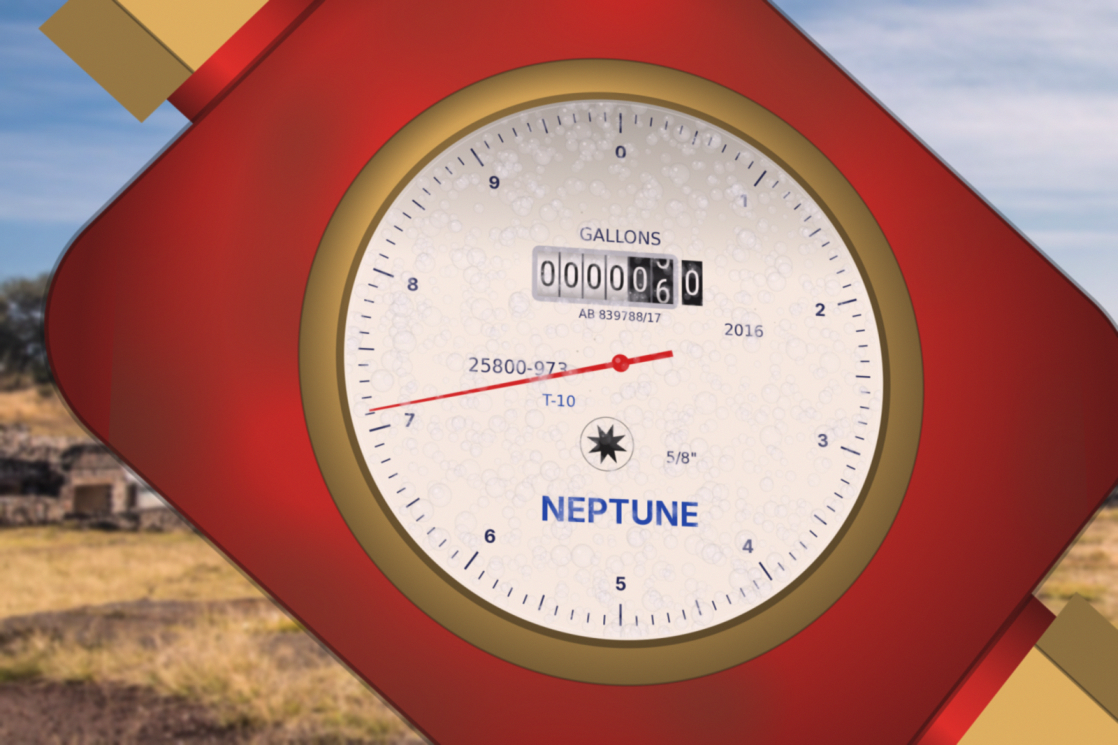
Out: 57.1 (gal)
